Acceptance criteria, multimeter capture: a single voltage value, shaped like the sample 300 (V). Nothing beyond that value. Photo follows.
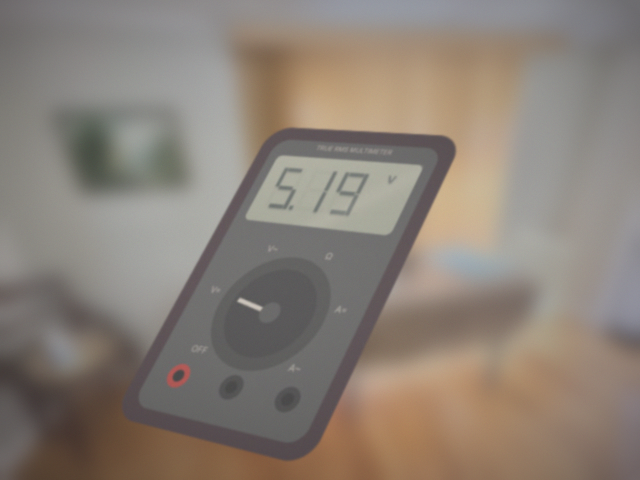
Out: 5.19 (V)
